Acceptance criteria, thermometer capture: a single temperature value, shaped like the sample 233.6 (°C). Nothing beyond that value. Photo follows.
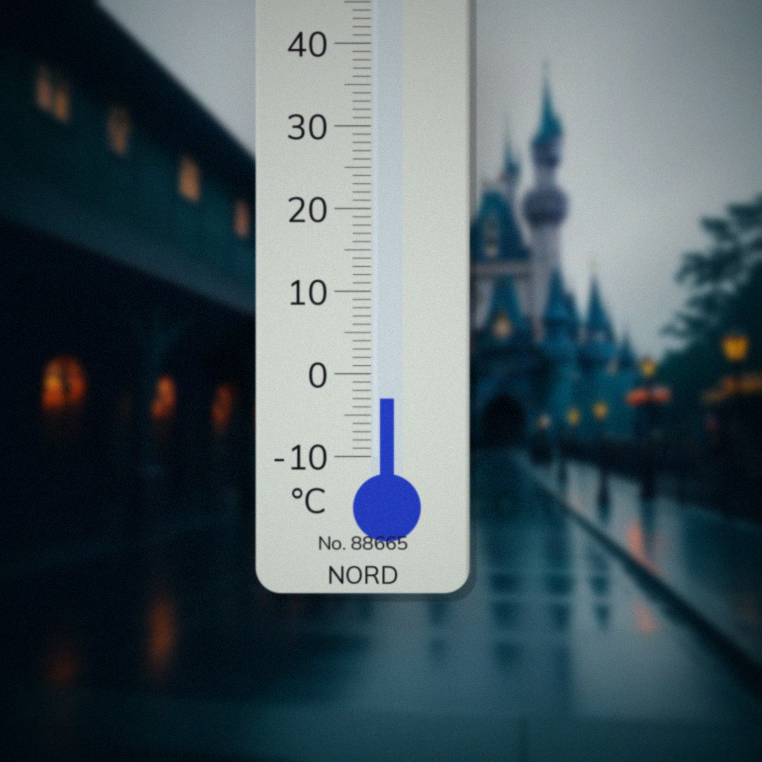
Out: -3 (°C)
